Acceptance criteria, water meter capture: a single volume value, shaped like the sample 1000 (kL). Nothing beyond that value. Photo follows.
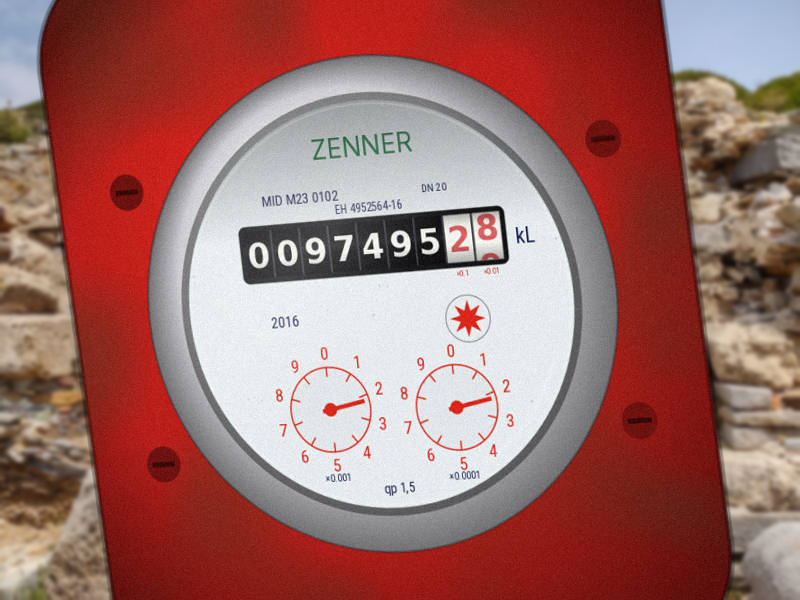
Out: 97495.2822 (kL)
